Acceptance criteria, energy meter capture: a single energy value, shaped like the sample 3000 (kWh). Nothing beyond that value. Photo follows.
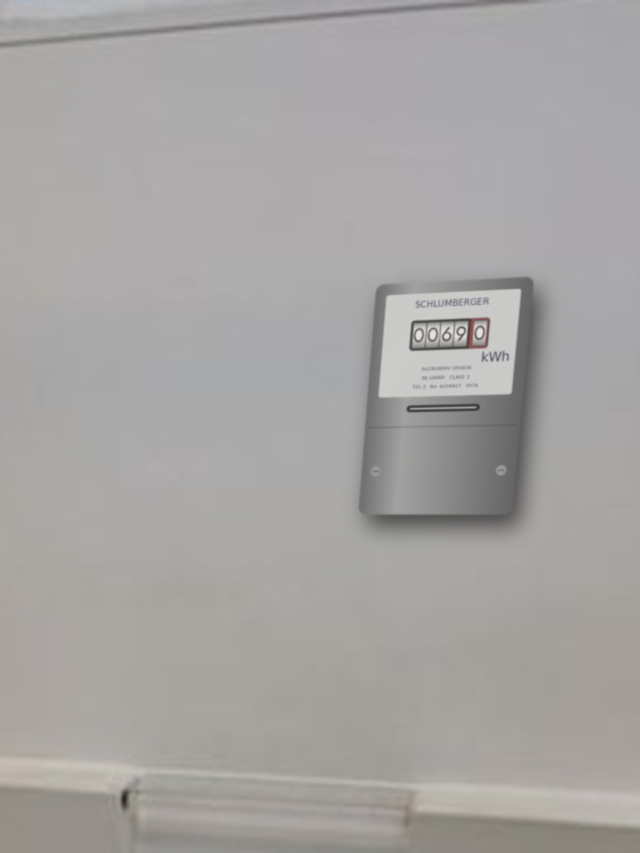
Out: 69.0 (kWh)
